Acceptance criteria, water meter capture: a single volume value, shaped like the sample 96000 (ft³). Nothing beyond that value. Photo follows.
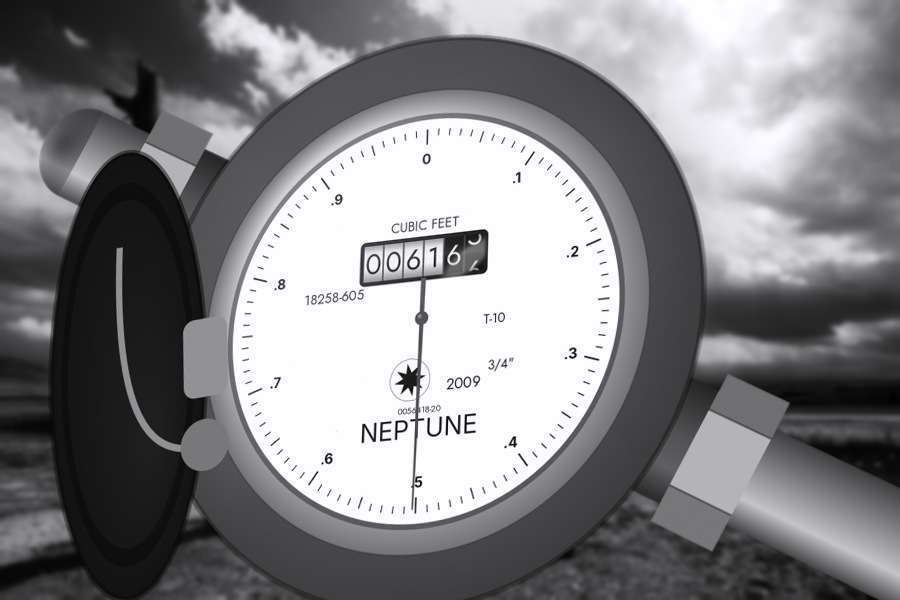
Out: 6165.50 (ft³)
